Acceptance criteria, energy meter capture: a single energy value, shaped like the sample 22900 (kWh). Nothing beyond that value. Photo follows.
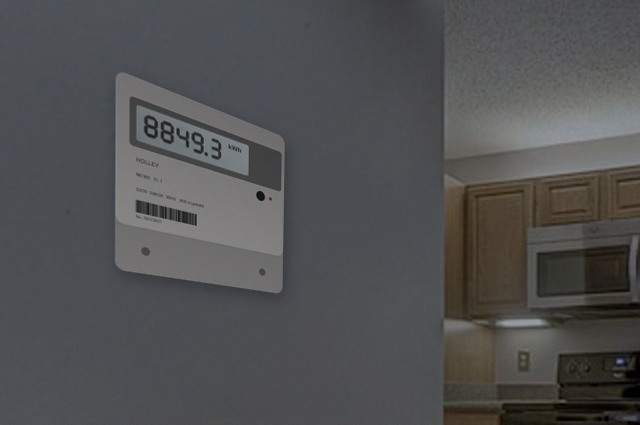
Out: 8849.3 (kWh)
